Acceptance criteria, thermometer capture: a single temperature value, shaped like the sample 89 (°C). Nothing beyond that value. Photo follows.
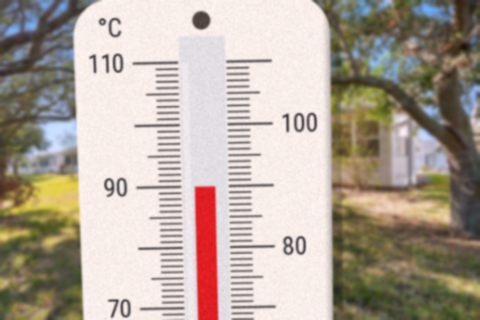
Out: 90 (°C)
